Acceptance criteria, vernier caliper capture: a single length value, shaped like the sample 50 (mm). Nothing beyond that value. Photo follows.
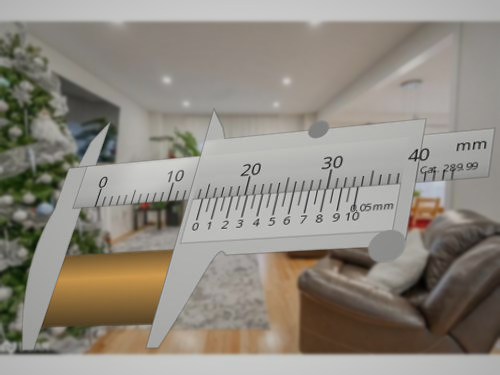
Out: 14.6 (mm)
